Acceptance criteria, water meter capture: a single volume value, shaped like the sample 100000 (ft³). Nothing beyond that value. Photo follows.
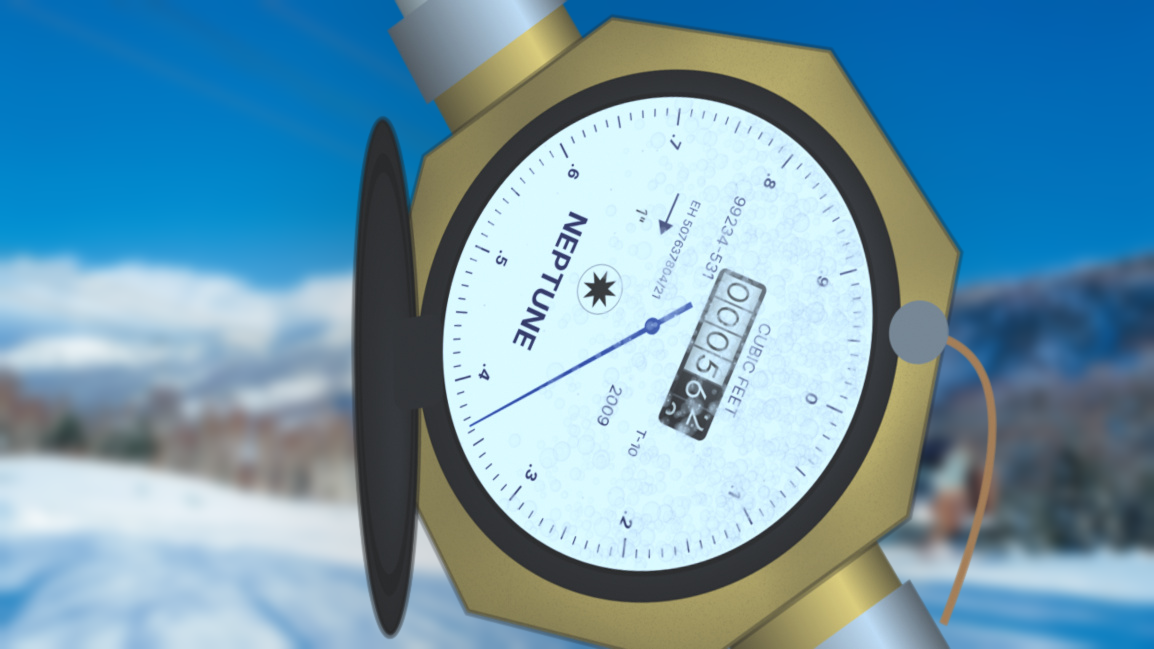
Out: 562.36 (ft³)
